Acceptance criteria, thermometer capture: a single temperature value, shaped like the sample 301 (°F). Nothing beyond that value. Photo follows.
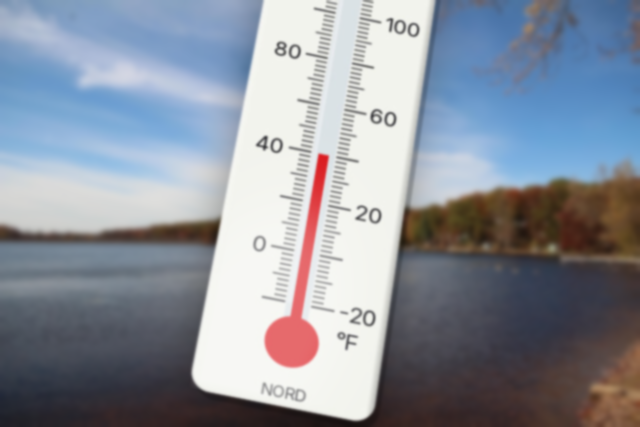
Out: 40 (°F)
